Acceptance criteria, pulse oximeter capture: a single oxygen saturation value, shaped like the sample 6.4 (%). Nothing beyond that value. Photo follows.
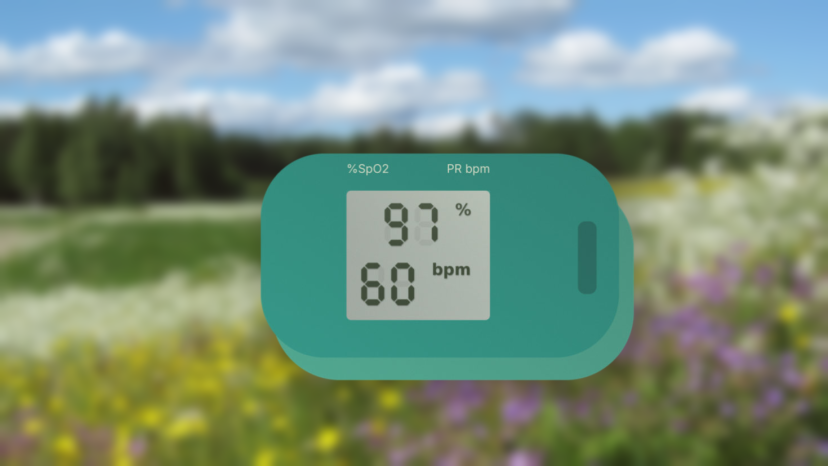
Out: 97 (%)
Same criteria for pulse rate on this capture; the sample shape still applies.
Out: 60 (bpm)
